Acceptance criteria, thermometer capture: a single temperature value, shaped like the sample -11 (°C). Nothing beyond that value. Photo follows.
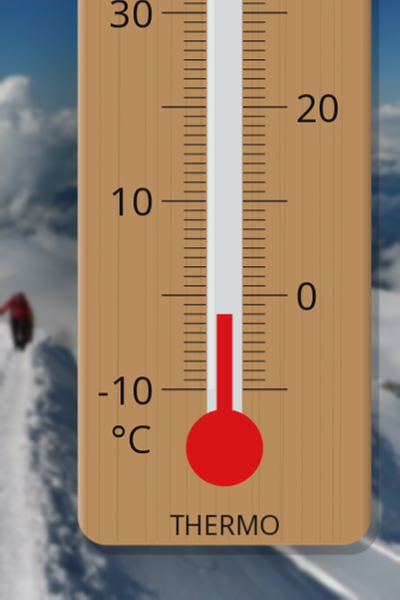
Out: -2 (°C)
